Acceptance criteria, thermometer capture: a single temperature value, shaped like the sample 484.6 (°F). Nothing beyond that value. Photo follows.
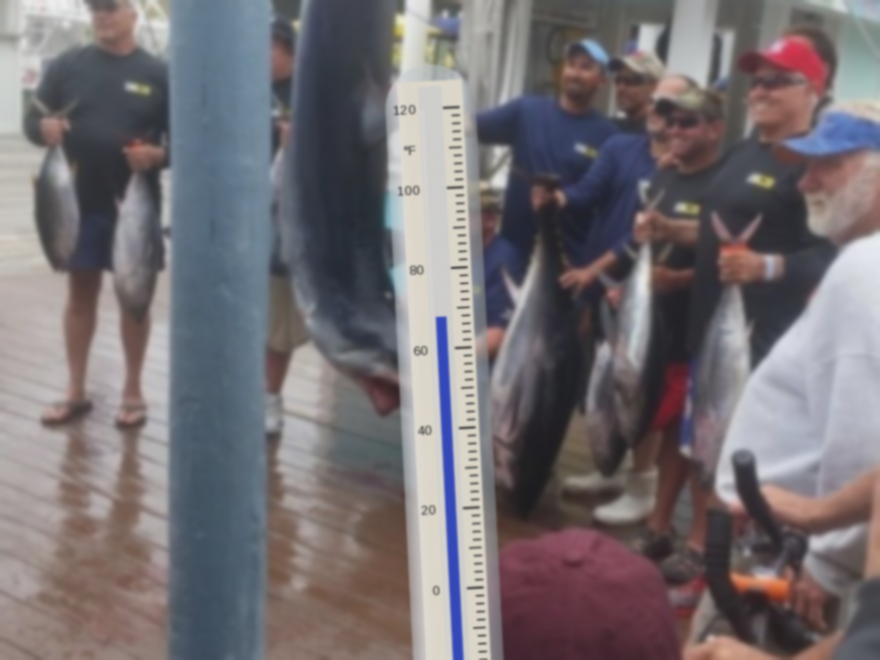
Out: 68 (°F)
